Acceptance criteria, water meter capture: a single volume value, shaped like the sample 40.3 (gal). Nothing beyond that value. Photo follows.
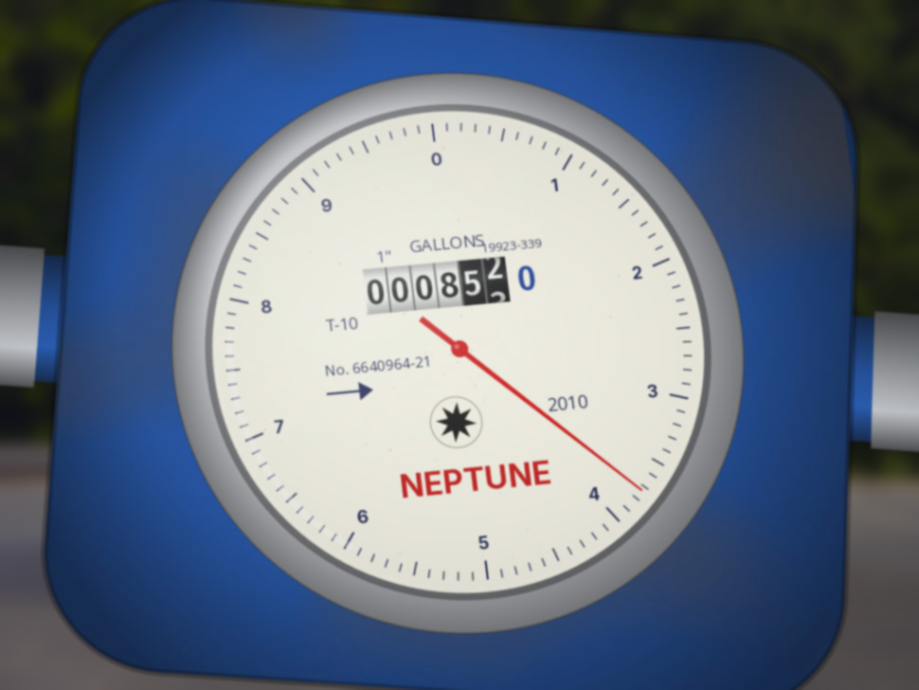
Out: 8523.7 (gal)
